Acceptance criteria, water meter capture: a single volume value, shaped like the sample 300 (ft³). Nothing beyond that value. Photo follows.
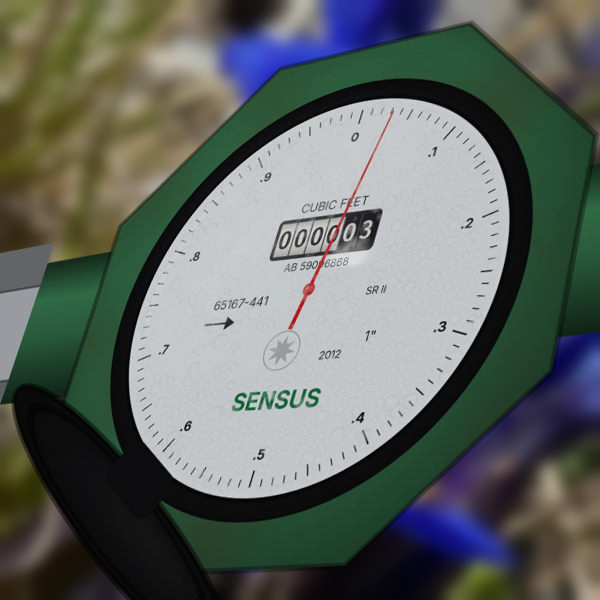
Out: 3.03 (ft³)
